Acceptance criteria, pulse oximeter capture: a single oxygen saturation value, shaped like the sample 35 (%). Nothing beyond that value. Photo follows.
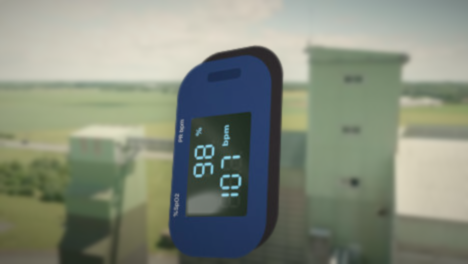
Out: 98 (%)
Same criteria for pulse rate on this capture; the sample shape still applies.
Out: 107 (bpm)
